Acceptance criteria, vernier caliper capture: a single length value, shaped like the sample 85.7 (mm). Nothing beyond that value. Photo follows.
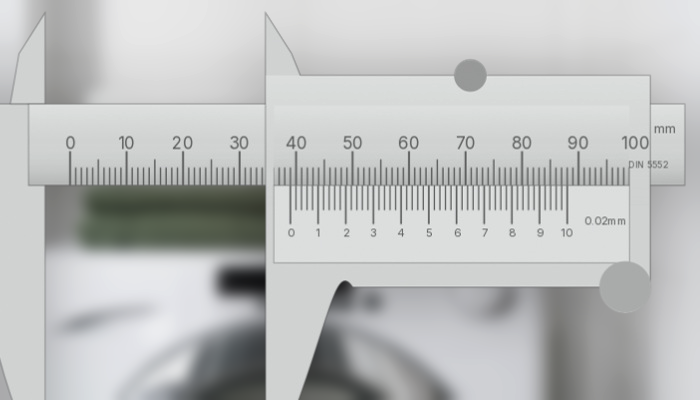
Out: 39.0 (mm)
